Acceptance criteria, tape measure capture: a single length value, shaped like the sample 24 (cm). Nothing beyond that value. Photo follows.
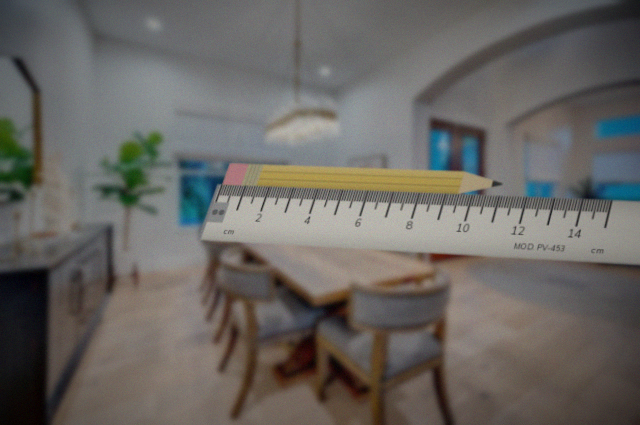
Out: 11 (cm)
